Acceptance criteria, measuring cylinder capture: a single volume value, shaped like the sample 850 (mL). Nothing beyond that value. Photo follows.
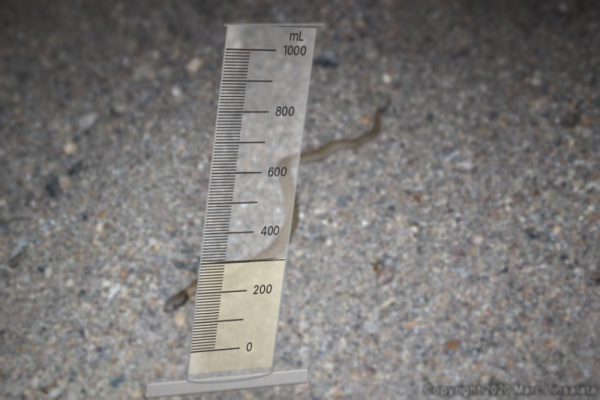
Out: 300 (mL)
